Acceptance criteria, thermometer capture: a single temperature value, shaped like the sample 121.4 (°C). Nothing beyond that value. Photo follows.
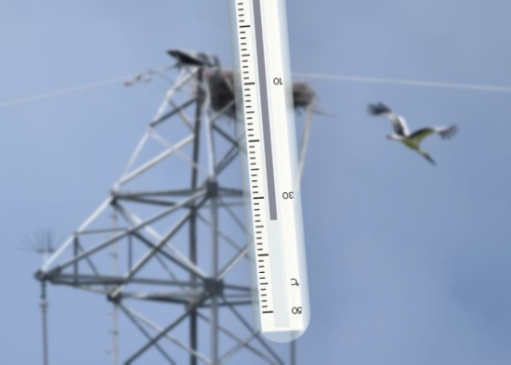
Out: 34 (°C)
